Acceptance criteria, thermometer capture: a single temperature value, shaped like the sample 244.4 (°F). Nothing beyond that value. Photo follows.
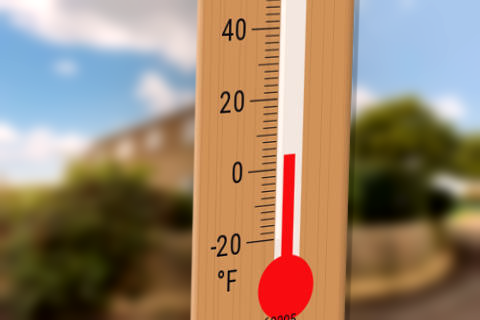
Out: 4 (°F)
